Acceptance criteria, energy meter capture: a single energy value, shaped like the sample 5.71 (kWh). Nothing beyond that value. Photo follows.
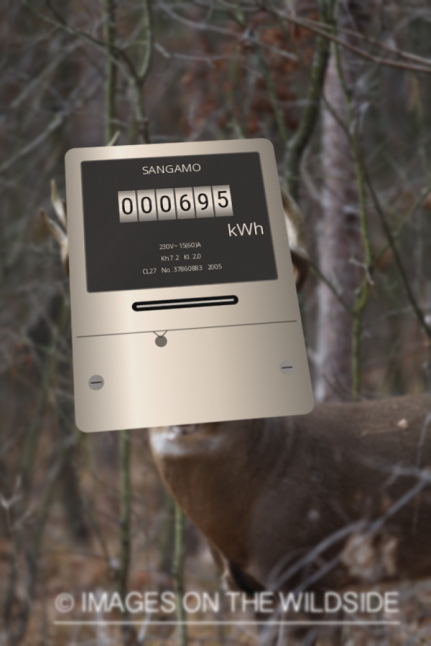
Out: 695 (kWh)
